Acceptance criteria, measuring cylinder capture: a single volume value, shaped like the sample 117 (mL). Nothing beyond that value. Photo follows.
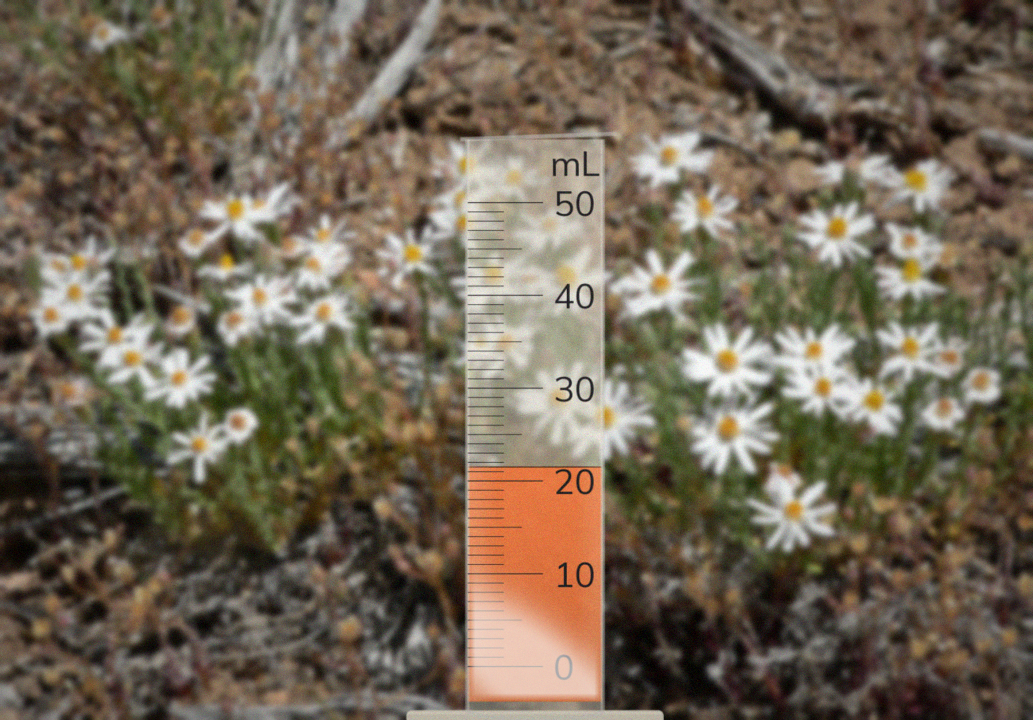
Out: 21.5 (mL)
